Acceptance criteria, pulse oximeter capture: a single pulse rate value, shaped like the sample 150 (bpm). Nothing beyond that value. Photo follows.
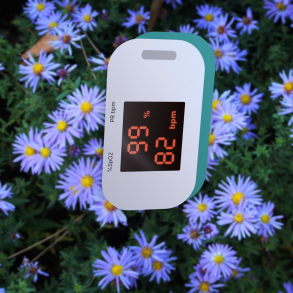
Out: 82 (bpm)
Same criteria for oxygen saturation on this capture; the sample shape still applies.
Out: 99 (%)
